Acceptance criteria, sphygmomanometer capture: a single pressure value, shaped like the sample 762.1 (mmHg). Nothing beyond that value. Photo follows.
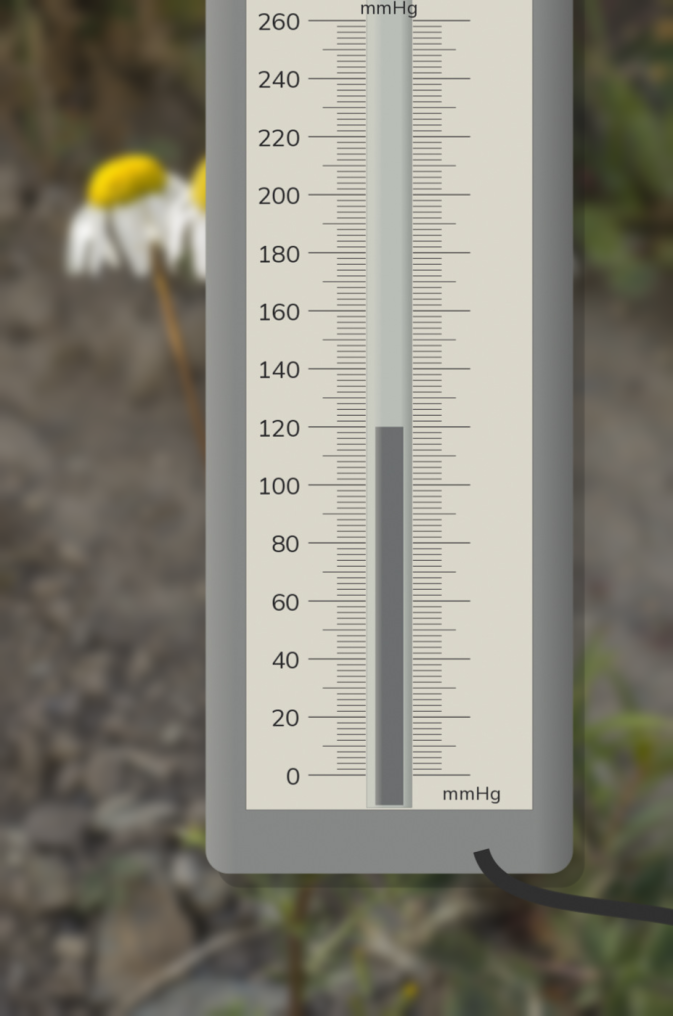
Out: 120 (mmHg)
